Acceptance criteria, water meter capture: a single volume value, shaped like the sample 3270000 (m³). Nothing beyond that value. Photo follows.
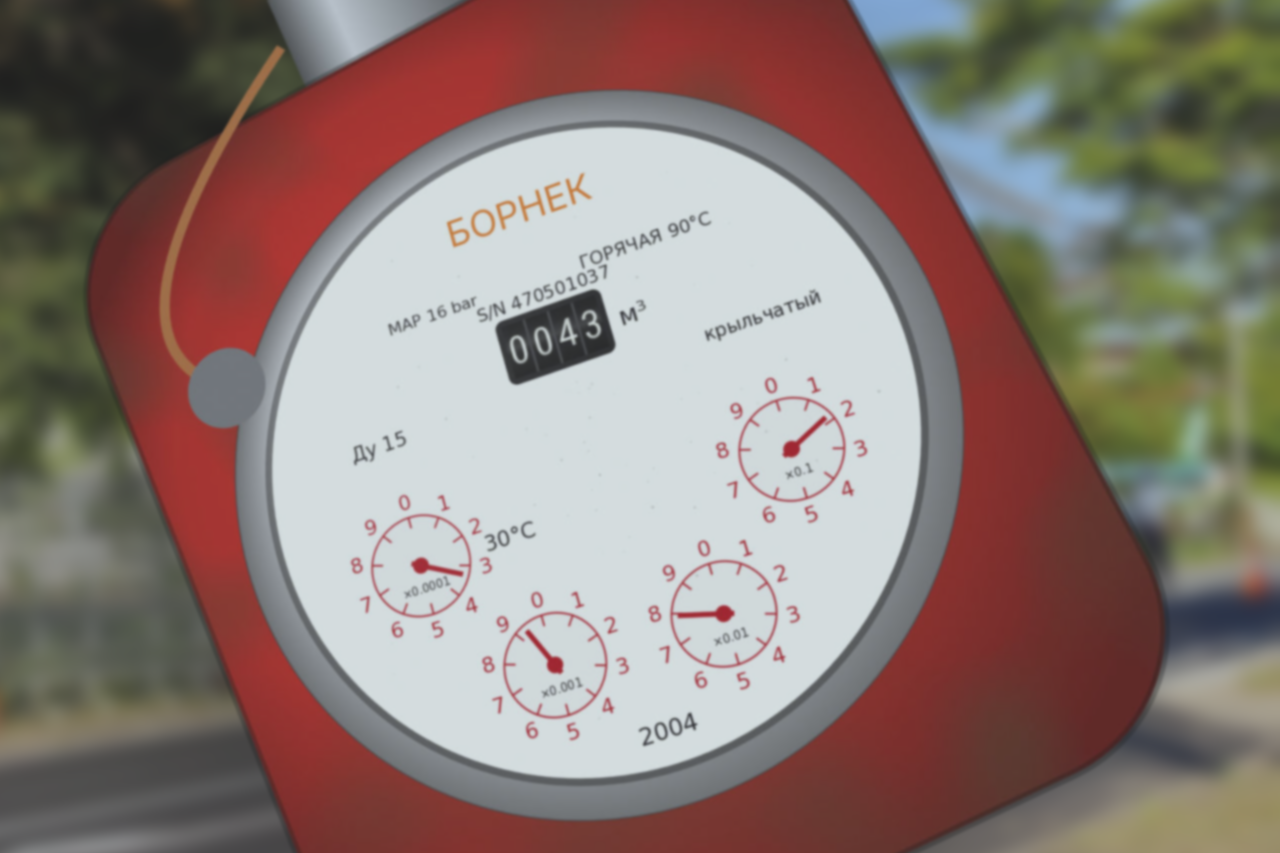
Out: 43.1793 (m³)
